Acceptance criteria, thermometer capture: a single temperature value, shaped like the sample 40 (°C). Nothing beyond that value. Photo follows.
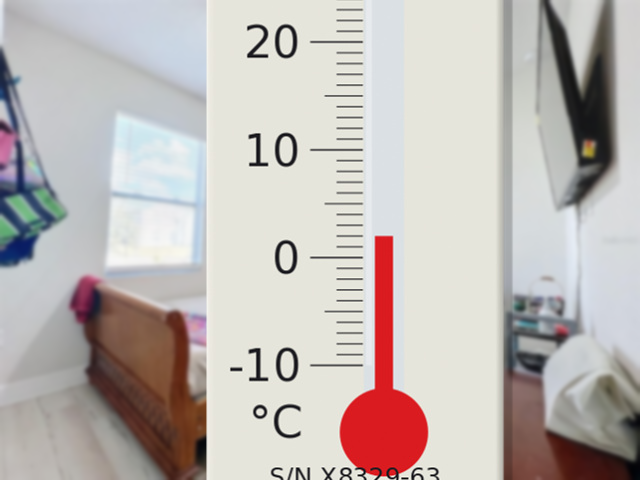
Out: 2 (°C)
